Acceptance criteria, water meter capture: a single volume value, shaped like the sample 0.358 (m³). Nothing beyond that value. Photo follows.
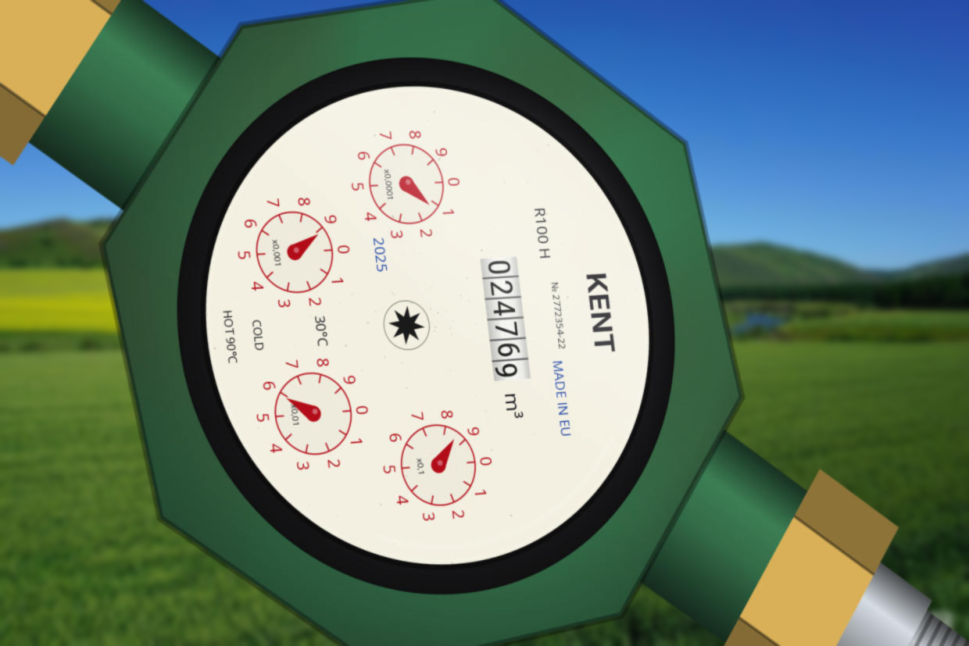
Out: 24768.8591 (m³)
